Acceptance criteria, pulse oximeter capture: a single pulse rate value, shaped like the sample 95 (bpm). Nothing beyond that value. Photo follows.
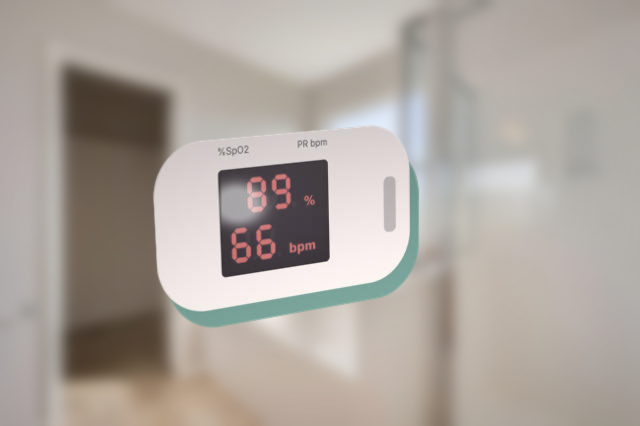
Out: 66 (bpm)
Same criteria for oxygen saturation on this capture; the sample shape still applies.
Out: 89 (%)
